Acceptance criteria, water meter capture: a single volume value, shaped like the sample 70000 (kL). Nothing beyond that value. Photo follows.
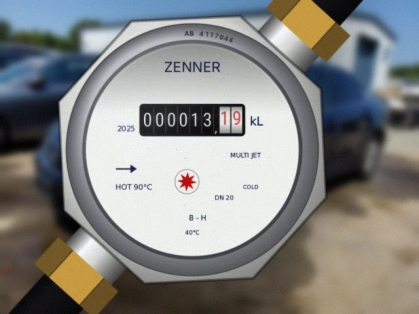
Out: 13.19 (kL)
